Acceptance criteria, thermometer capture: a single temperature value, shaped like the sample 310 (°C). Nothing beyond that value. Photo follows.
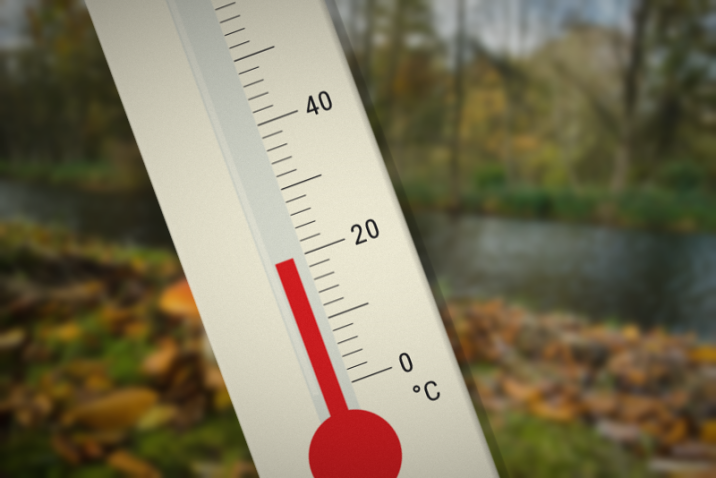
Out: 20 (°C)
